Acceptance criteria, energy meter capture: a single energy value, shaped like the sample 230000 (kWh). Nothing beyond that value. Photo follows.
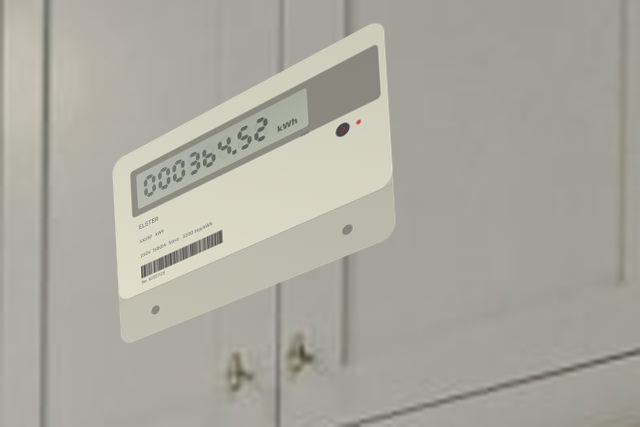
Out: 364.52 (kWh)
